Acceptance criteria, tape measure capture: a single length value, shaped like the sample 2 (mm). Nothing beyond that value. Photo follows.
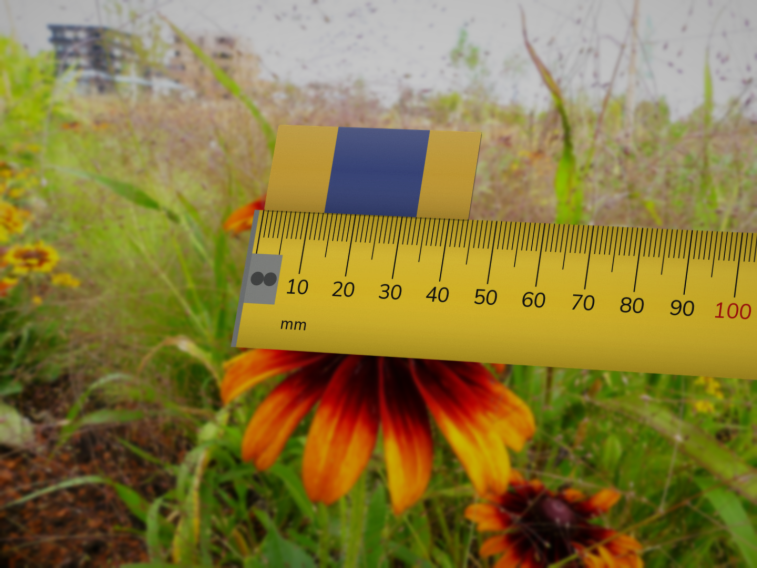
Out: 44 (mm)
